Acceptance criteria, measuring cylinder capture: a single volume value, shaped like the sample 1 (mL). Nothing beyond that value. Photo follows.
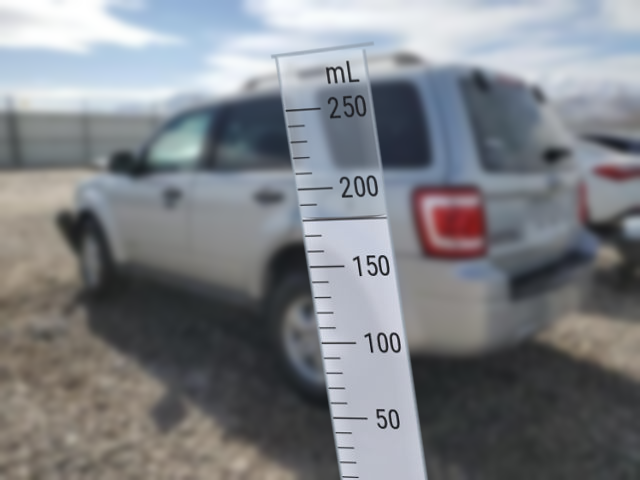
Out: 180 (mL)
